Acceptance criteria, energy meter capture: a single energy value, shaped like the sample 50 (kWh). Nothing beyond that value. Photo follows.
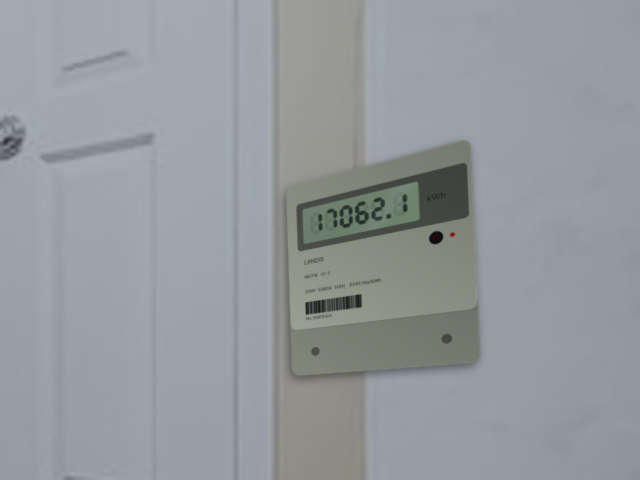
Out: 17062.1 (kWh)
